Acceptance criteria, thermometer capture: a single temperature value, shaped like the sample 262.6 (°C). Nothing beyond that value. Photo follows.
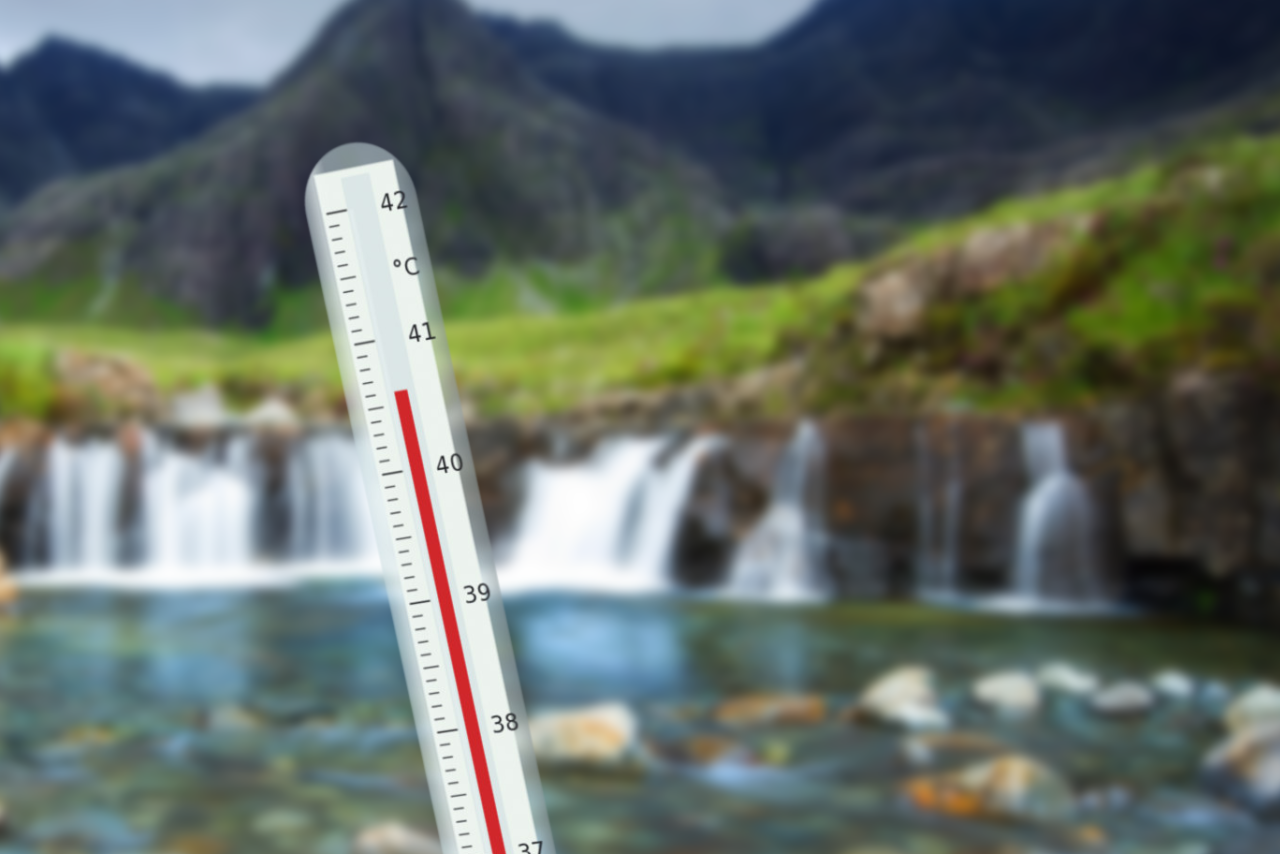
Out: 40.6 (°C)
